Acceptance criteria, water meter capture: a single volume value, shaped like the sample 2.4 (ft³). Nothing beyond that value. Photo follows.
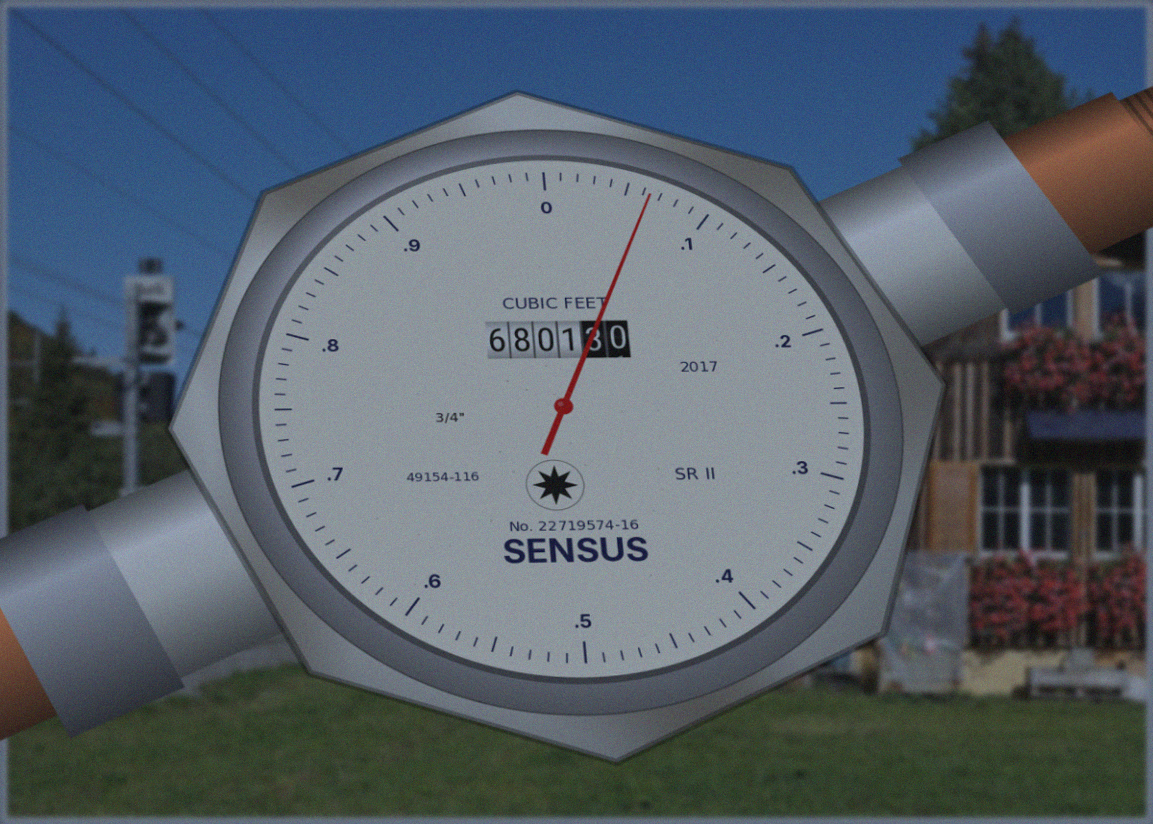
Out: 680130.06 (ft³)
